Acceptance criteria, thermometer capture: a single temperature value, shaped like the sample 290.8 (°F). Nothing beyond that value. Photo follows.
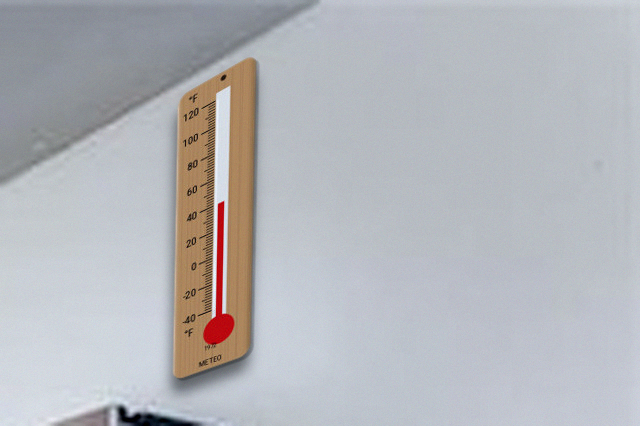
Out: 40 (°F)
